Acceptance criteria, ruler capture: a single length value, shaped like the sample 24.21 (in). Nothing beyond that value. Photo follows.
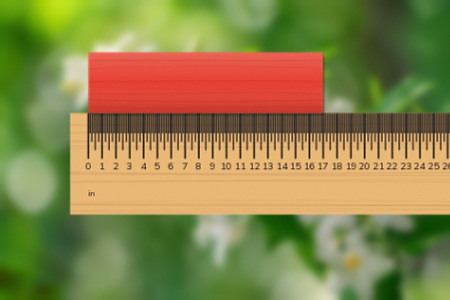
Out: 17 (in)
